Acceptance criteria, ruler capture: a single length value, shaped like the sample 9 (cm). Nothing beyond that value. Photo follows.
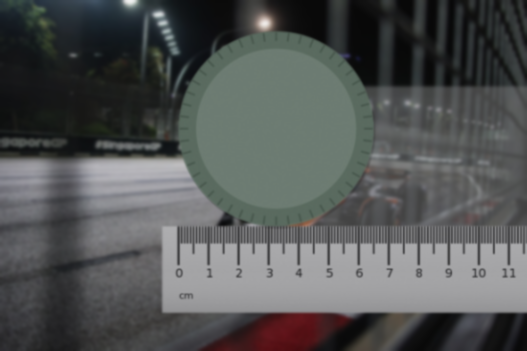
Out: 6.5 (cm)
